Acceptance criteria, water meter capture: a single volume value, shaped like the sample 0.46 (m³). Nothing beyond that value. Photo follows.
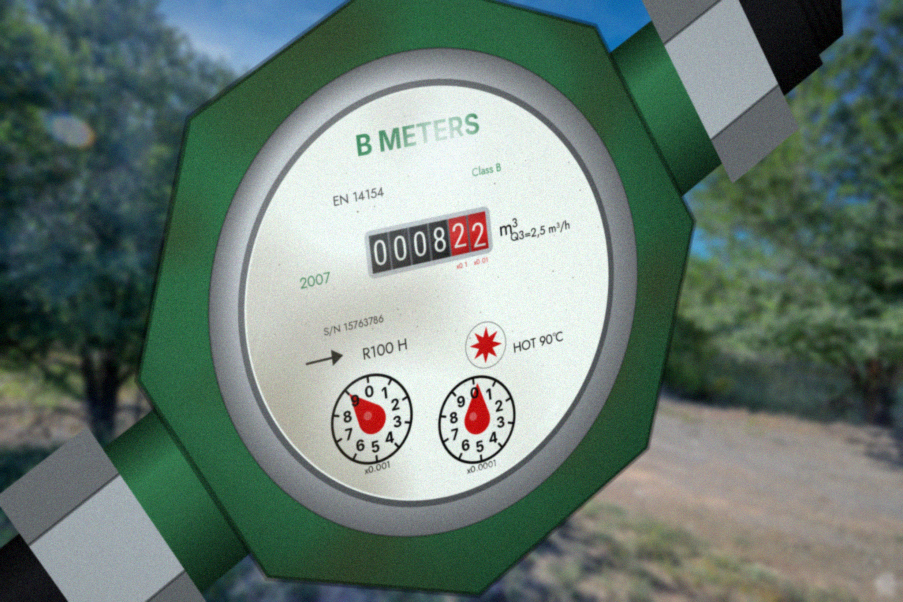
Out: 8.2190 (m³)
